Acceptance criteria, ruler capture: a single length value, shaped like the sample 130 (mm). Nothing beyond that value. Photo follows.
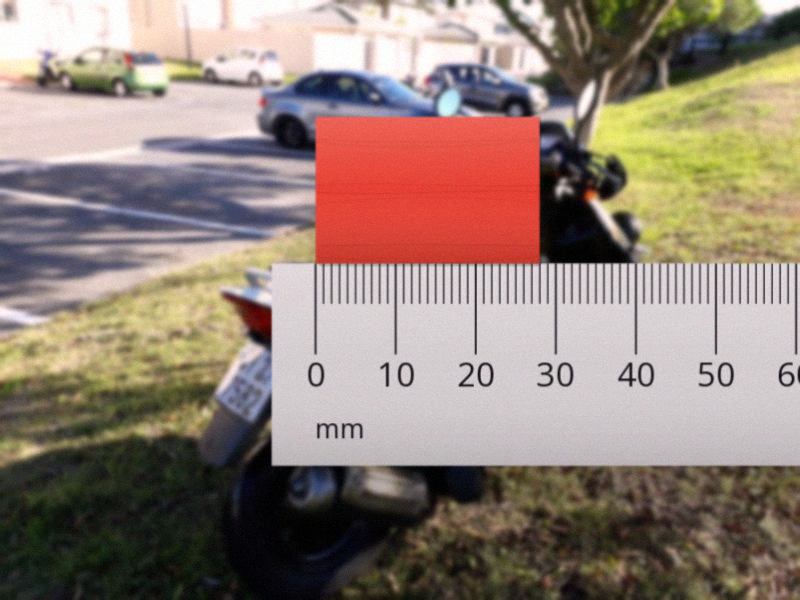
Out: 28 (mm)
